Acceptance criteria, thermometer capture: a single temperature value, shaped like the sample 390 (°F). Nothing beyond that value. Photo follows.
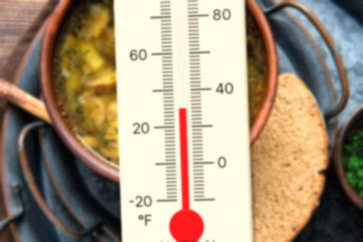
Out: 30 (°F)
